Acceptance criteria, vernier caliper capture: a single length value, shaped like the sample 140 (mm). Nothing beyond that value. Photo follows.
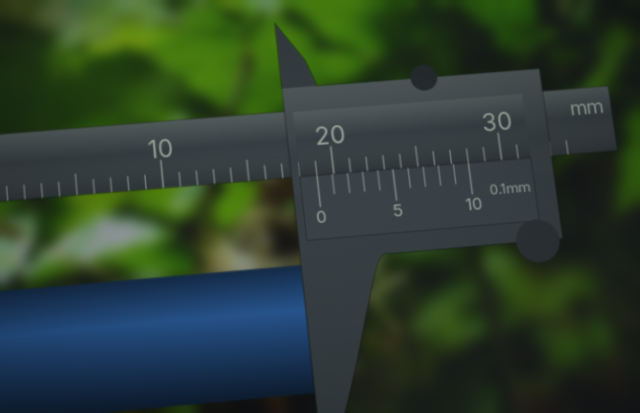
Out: 19.0 (mm)
